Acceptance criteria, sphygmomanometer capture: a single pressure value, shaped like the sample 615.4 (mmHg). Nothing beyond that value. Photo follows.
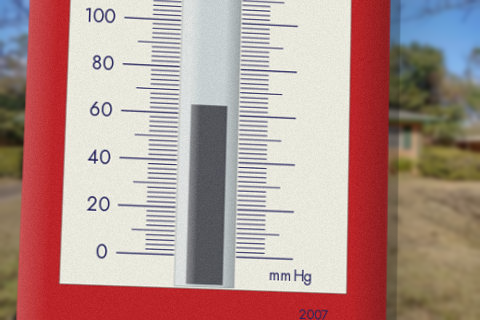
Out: 64 (mmHg)
